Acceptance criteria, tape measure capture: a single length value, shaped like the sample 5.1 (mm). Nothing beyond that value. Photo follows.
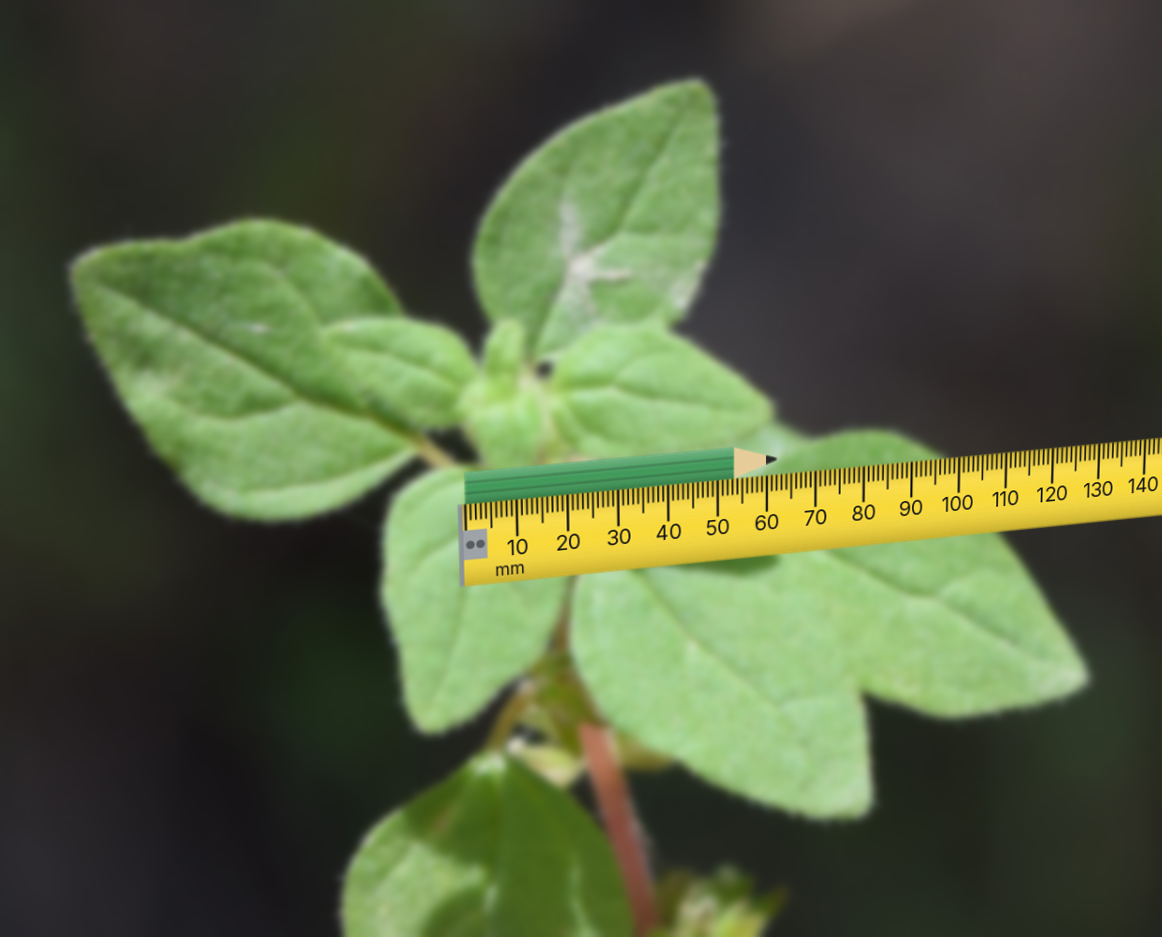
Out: 62 (mm)
